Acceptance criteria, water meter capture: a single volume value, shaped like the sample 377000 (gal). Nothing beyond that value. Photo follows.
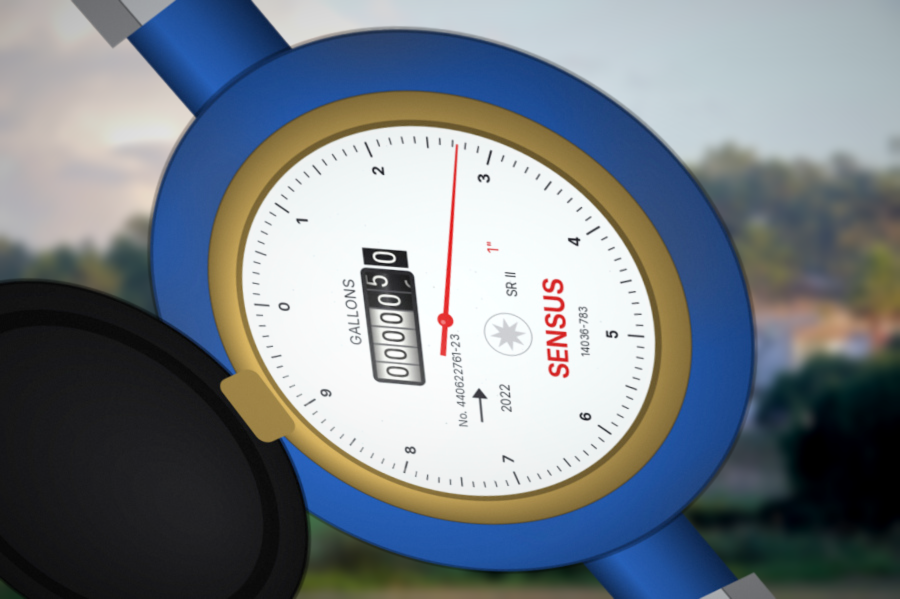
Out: 52.7 (gal)
